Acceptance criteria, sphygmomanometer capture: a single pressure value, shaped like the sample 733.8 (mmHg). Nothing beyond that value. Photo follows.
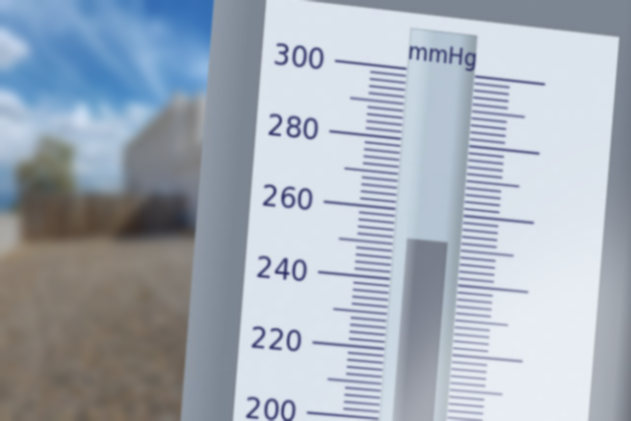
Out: 252 (mmHg)
